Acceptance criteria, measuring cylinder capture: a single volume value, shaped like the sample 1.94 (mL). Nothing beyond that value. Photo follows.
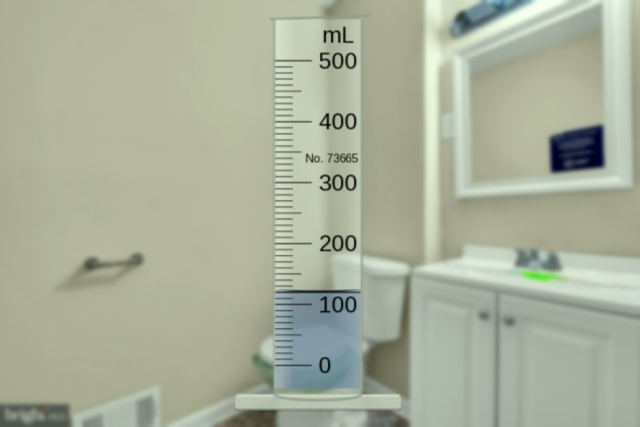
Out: 120 (mL)
